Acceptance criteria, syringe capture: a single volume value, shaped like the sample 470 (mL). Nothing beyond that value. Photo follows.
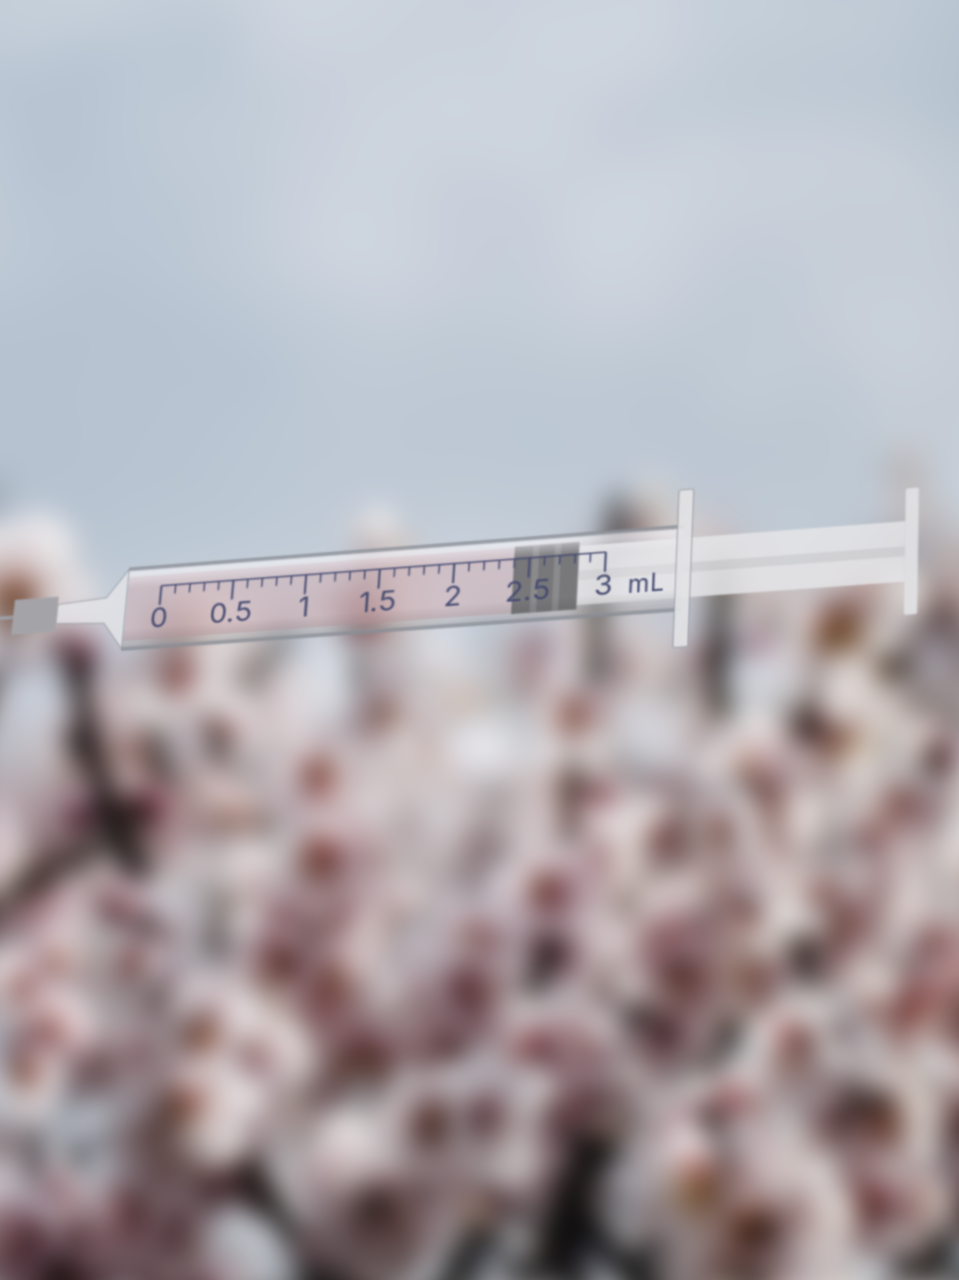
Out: 2.4 (mL)
